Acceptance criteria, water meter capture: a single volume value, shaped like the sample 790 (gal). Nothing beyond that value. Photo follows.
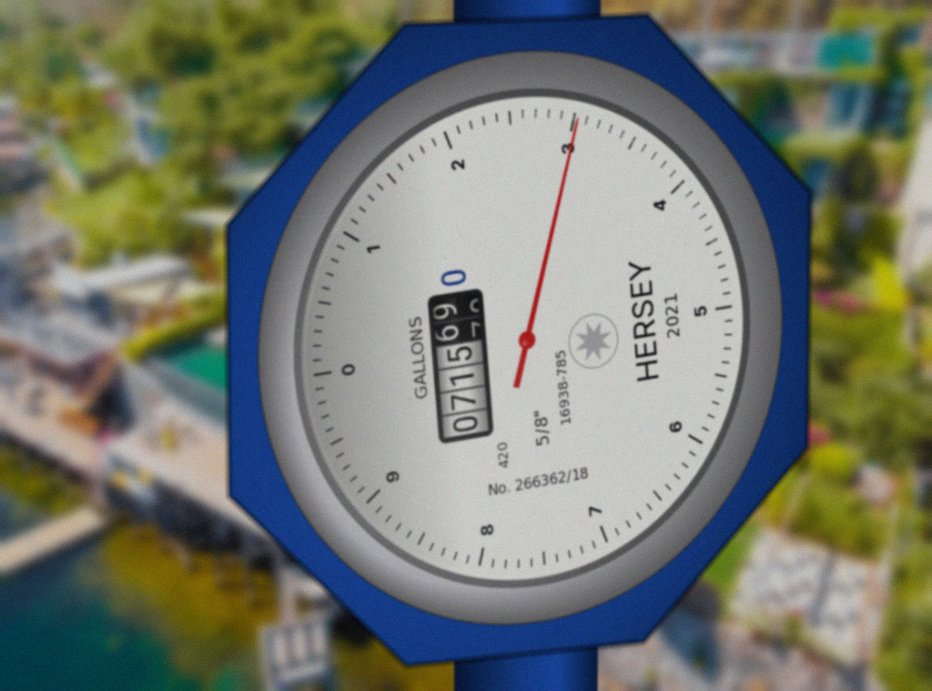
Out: 715693.0 (gal)
